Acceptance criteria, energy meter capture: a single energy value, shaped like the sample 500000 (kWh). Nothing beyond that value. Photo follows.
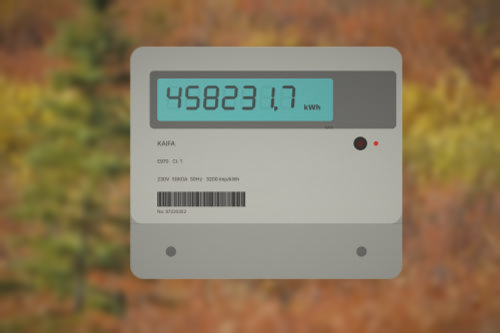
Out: 458231.7 (kWh)
